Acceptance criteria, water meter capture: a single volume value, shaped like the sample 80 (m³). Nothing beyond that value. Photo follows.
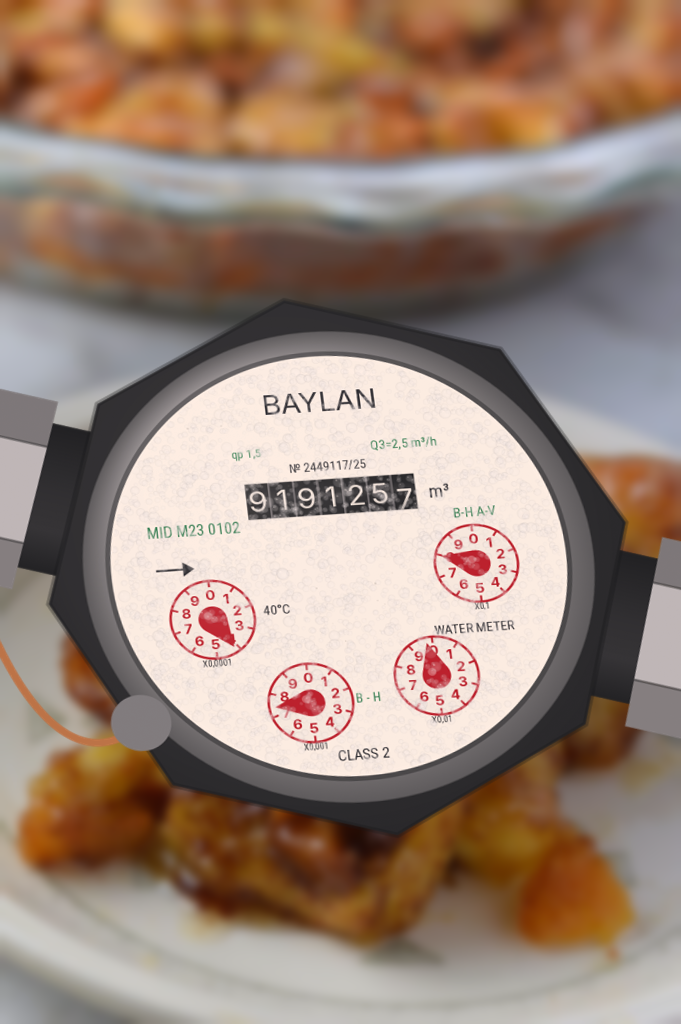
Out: 9191256.7974 (m³)
